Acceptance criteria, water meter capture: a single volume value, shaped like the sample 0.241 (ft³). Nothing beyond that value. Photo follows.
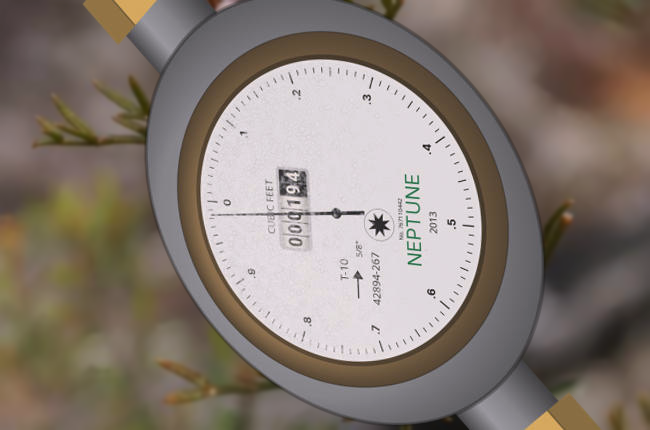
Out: 193.98 (ft³)
